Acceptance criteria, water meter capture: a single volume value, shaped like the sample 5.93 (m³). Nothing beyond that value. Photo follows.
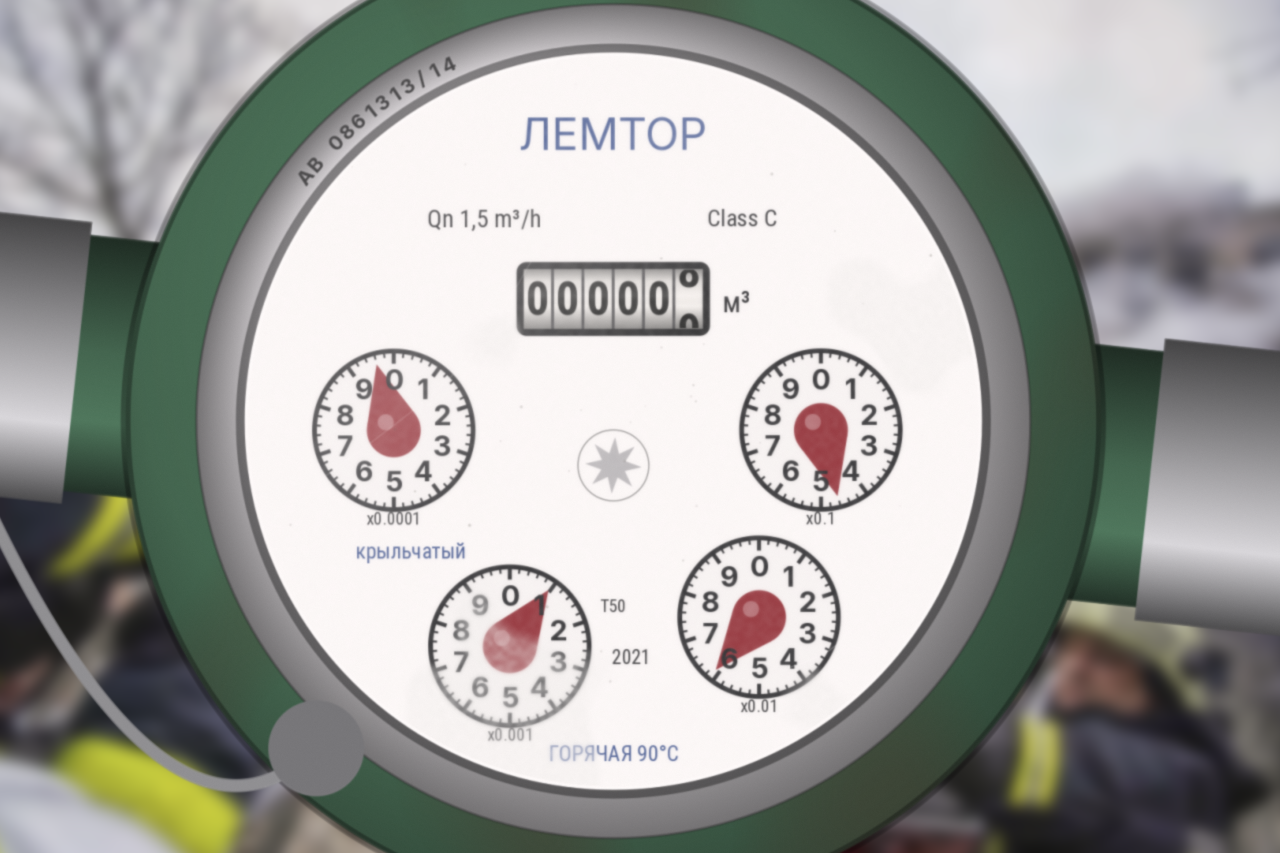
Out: 8.4609 (m³)
